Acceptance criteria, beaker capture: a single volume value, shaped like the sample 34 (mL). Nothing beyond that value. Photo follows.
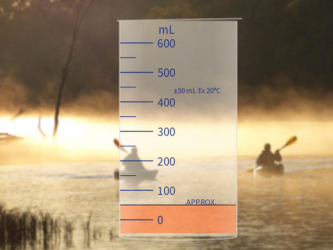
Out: 50 (mL)
